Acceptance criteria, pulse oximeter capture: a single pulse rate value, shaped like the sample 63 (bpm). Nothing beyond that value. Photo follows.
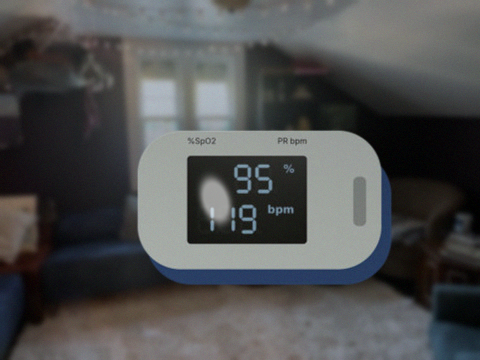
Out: 119 (bpm)
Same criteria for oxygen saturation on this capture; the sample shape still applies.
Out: 95 (%)
